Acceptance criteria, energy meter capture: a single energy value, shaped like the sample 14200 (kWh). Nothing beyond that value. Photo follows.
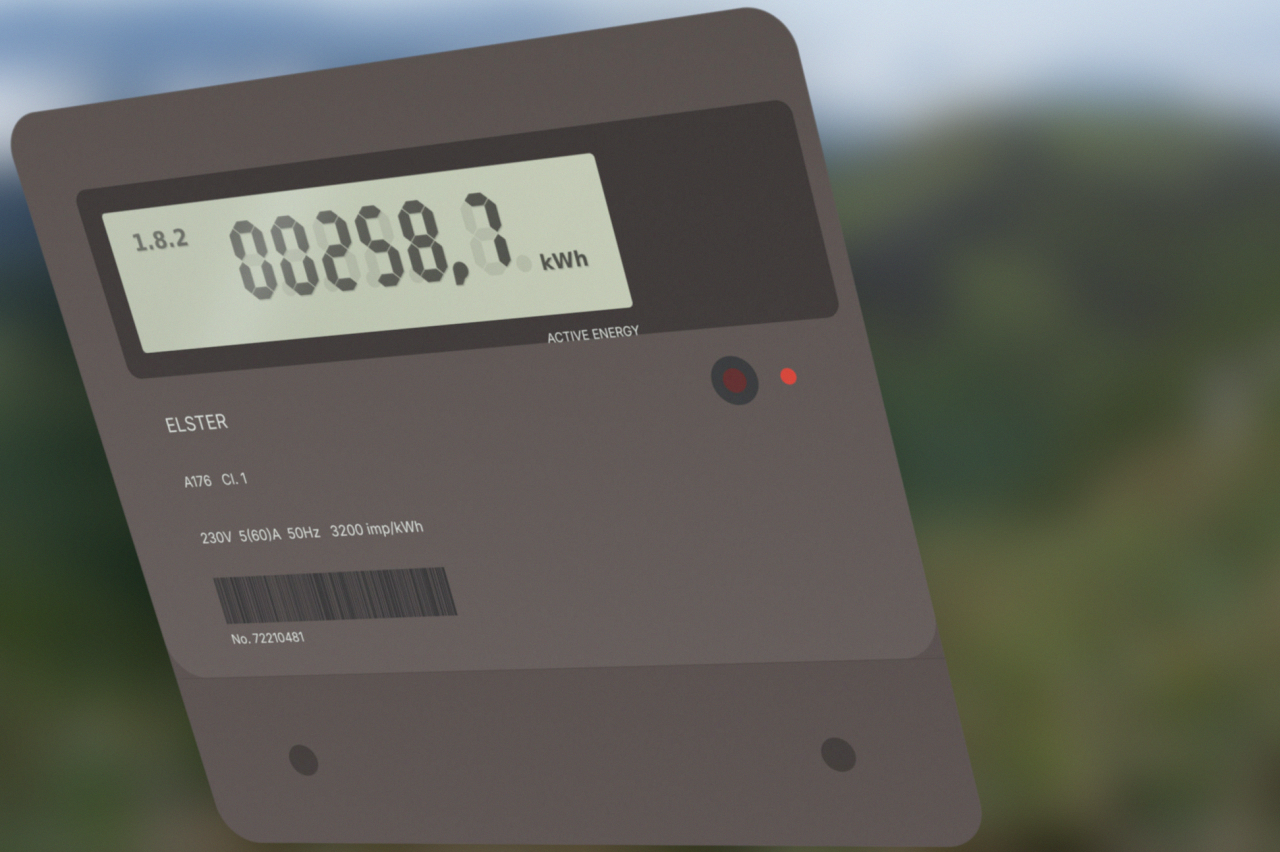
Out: 258.7 (kWh)
